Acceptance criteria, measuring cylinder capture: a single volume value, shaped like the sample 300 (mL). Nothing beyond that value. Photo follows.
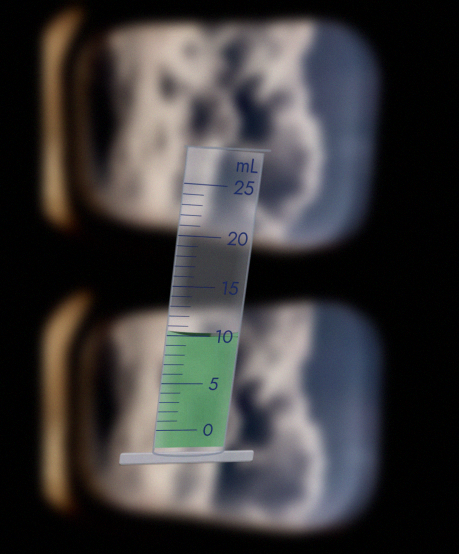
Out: 10 (mL)
